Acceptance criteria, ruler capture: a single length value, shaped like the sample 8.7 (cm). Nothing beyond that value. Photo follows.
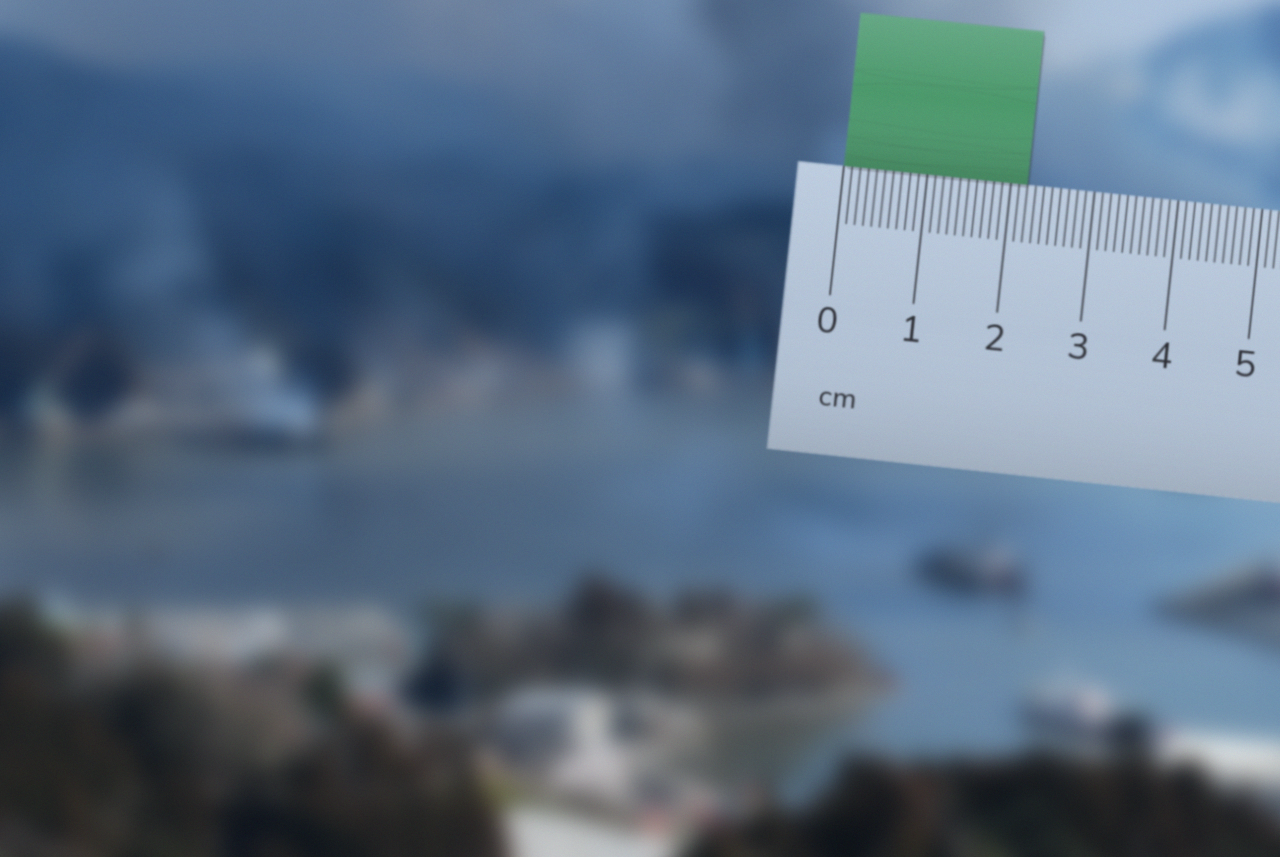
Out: 2.2 (cm)
